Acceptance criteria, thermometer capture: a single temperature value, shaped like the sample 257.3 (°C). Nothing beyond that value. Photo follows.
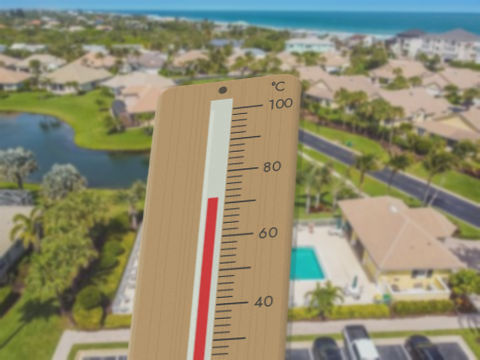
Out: 72 (°C)
